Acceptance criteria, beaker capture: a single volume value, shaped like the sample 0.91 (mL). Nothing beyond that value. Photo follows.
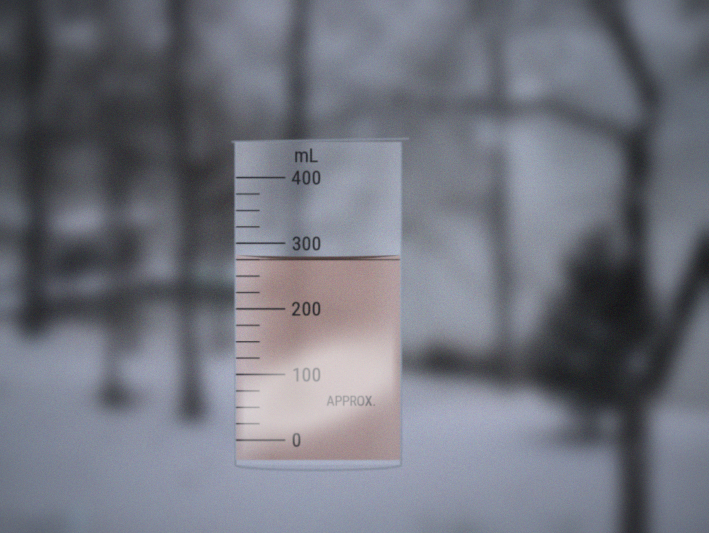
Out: 275 (mL)
